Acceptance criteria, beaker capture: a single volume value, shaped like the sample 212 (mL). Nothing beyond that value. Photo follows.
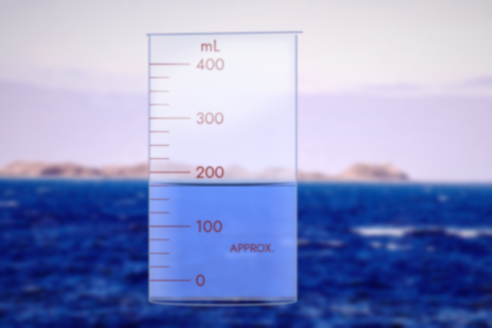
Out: 175 (mL)
